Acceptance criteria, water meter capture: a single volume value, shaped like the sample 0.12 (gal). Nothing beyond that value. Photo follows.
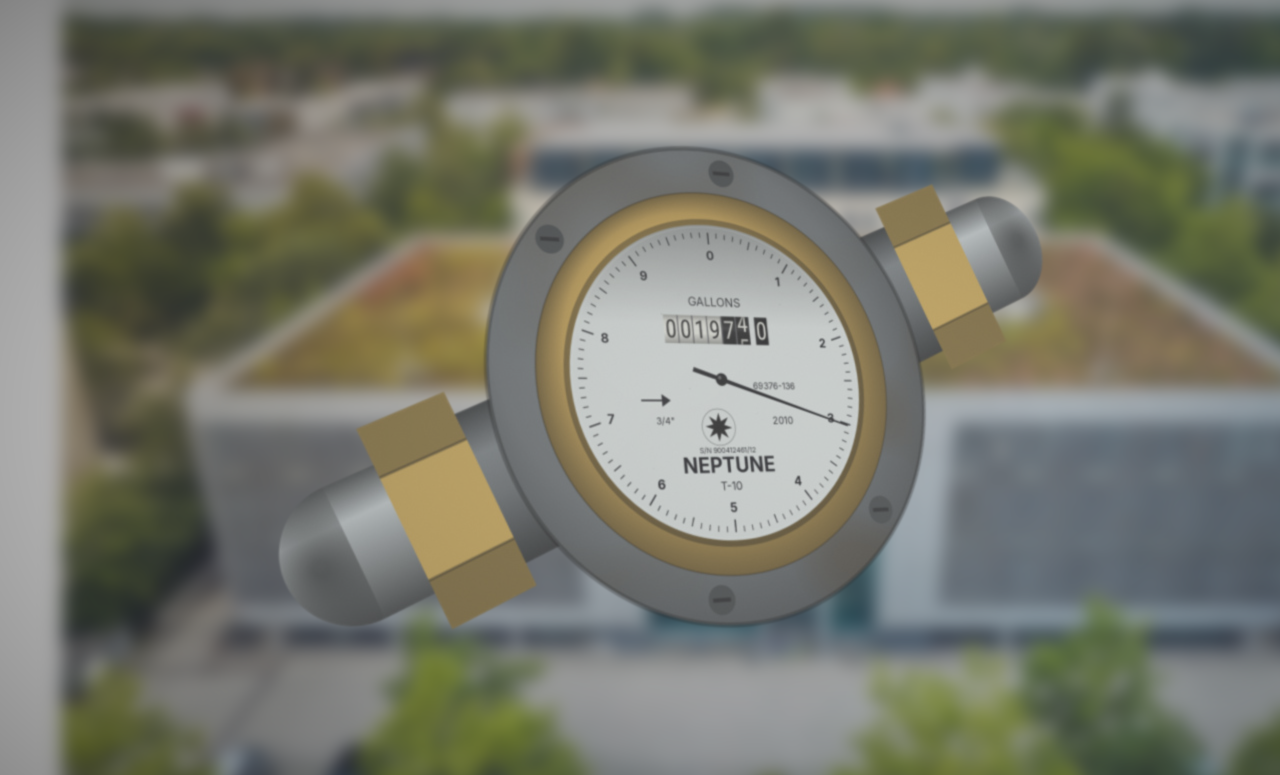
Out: 19743.0 (gal)
